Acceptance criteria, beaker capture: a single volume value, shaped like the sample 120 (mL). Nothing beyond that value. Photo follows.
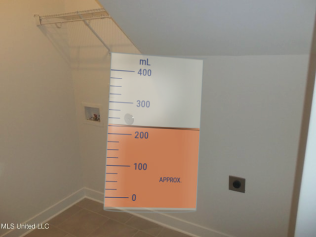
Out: 225 (mL)
